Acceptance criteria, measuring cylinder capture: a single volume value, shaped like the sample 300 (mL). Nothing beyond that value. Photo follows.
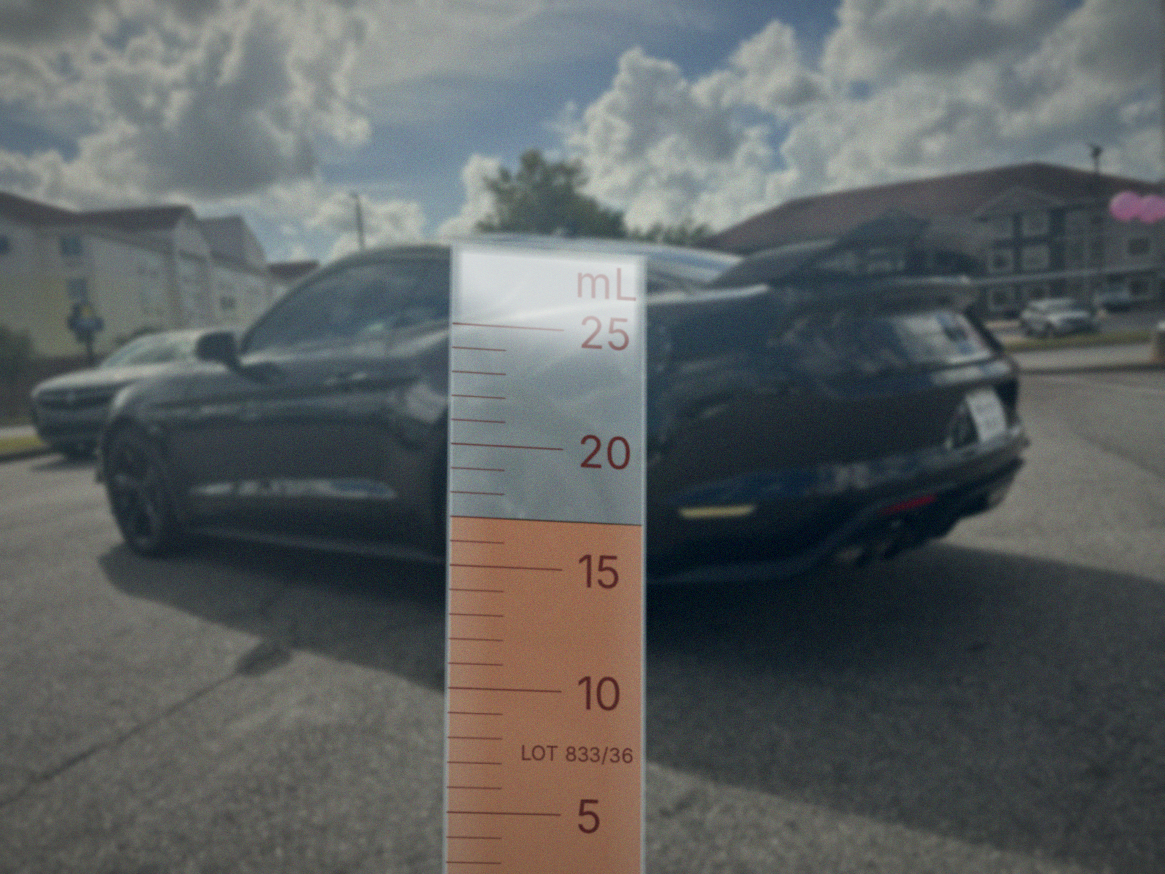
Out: 17 (mL)
